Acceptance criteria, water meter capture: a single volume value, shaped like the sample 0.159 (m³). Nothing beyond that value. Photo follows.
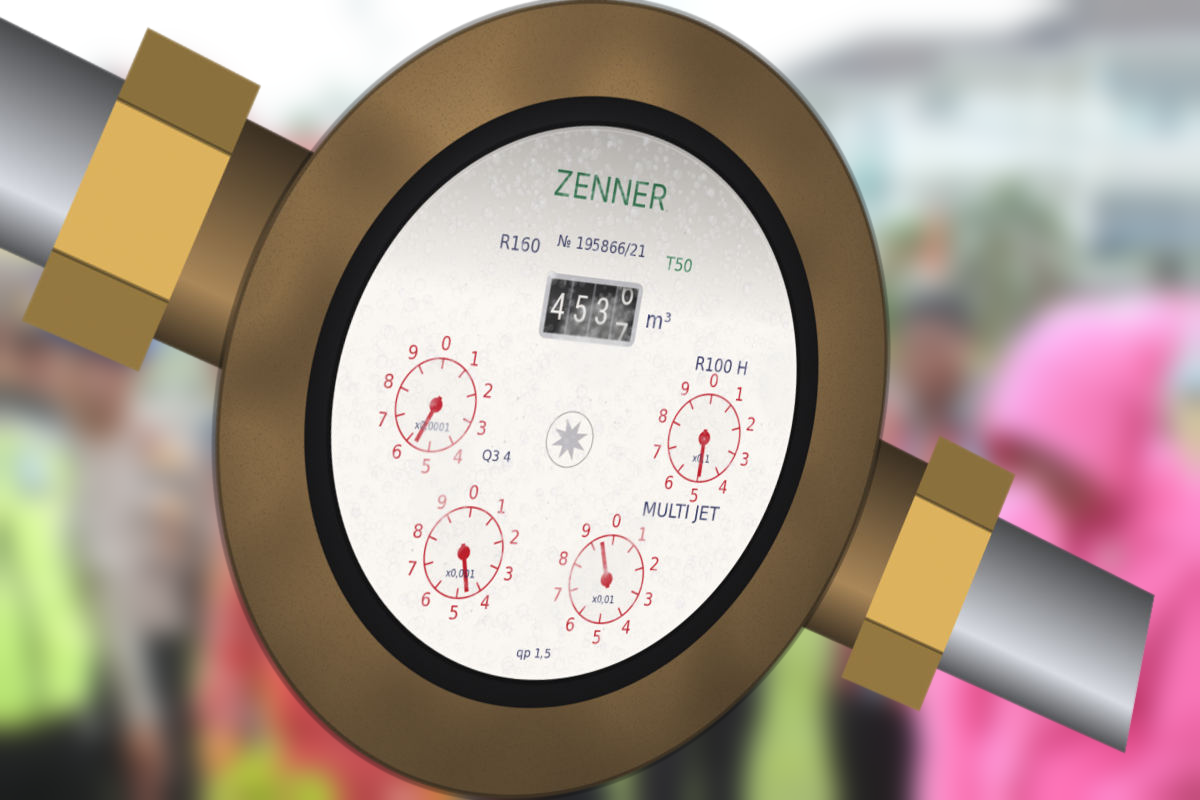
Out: 4536.4945 (m³)
